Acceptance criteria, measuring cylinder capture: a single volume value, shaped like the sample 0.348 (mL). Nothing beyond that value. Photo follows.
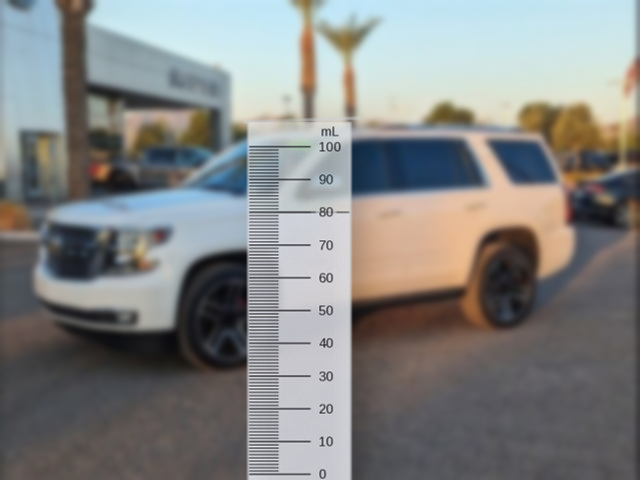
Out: 80 (mL)
